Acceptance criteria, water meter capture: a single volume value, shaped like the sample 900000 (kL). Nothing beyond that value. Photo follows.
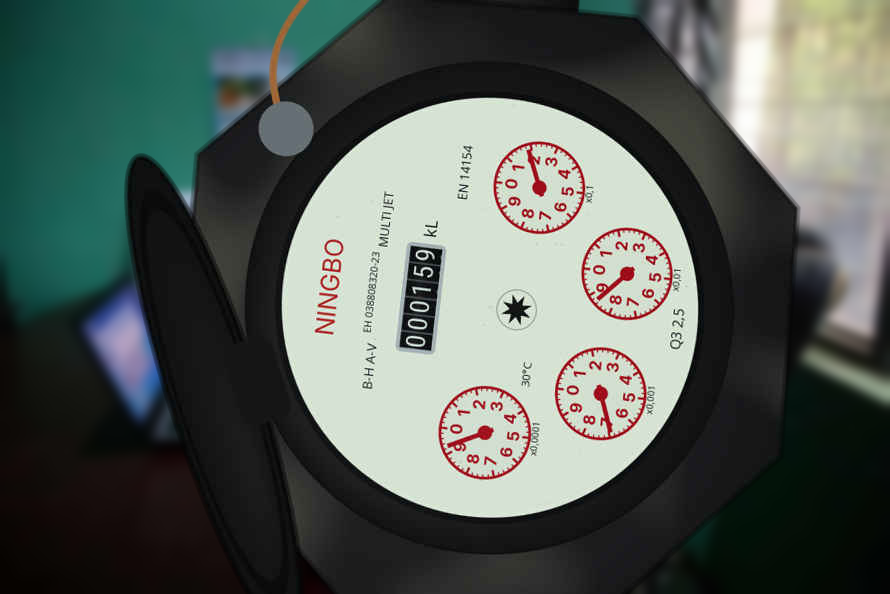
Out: 159.1869 (kL)
